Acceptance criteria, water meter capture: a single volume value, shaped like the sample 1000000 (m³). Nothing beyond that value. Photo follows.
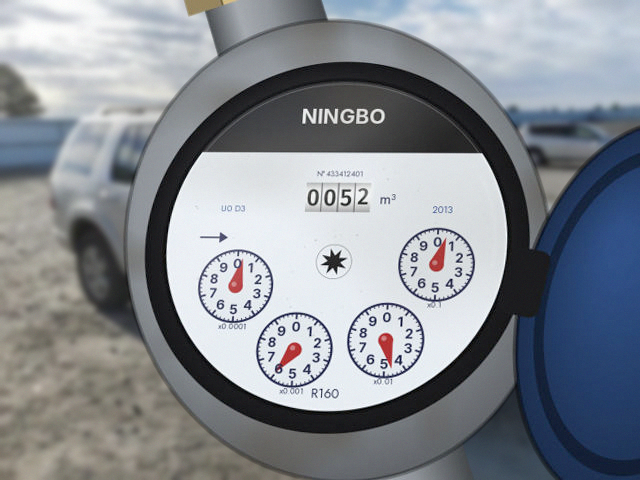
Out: 52.0460 (m³)
